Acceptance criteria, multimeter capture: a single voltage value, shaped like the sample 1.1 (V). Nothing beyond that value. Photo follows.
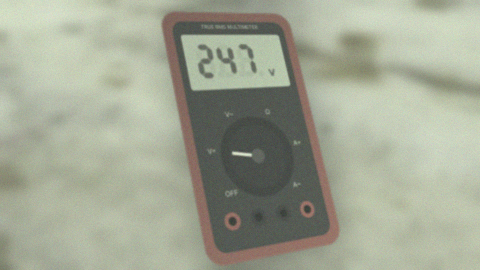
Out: 247 (V)
